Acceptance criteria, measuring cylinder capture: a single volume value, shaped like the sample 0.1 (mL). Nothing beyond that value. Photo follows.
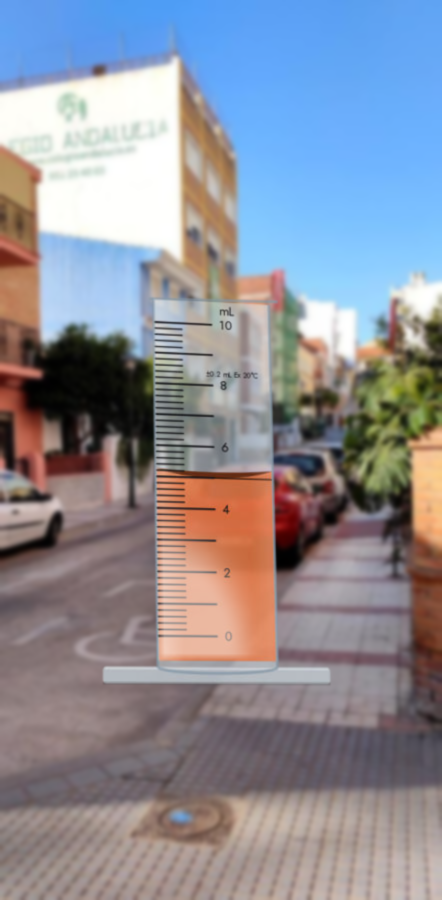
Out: 5 (mL)
